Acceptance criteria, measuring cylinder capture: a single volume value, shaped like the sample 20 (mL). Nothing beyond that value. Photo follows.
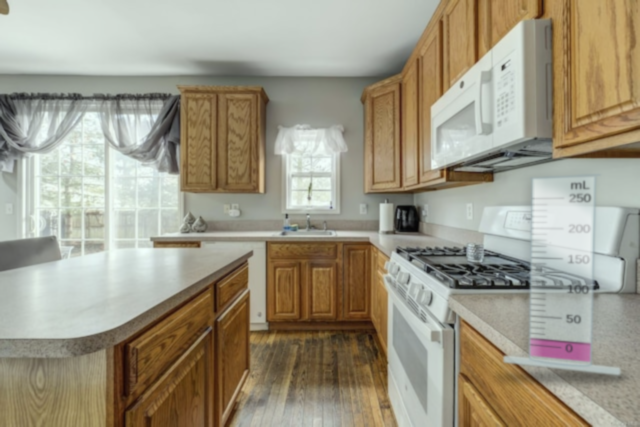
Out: 10 (mL)
